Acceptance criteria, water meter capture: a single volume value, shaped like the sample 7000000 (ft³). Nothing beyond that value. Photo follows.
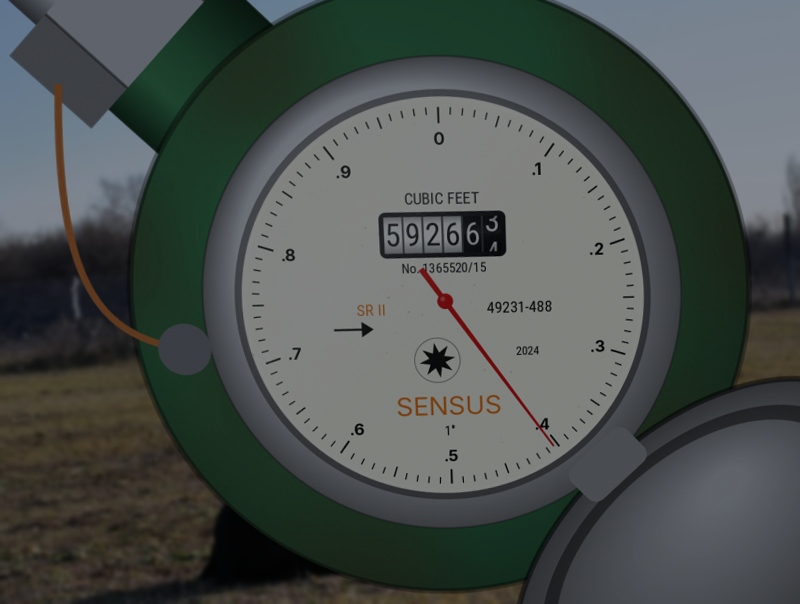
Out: 592663.40 (ft³)
